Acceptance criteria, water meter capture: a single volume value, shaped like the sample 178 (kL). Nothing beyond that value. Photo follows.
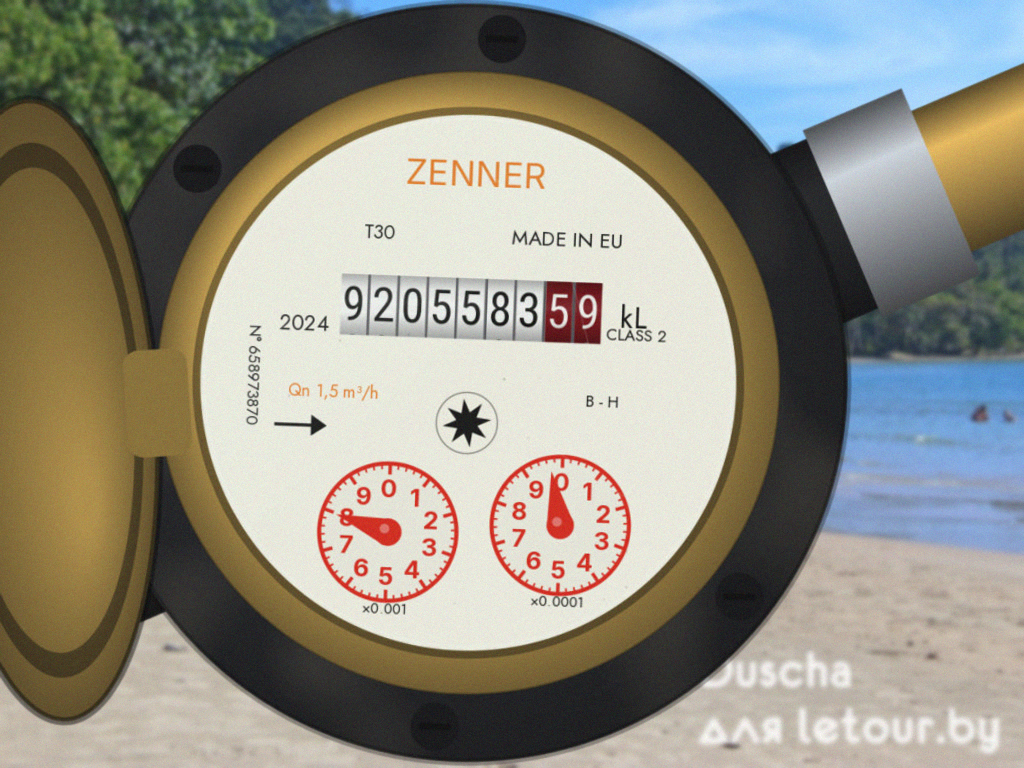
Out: 9205583.5979 (kL)
